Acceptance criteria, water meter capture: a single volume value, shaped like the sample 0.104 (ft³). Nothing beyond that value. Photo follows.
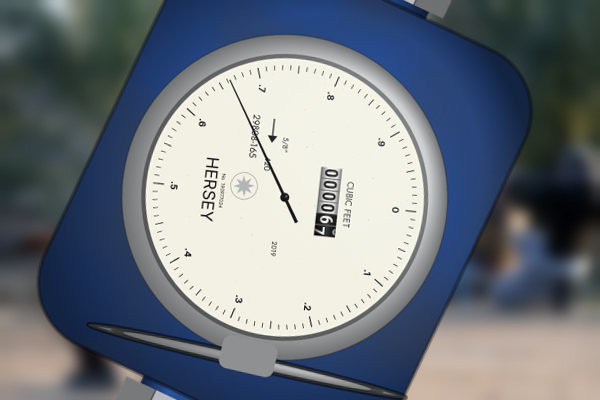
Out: 66.66 (ft³)
